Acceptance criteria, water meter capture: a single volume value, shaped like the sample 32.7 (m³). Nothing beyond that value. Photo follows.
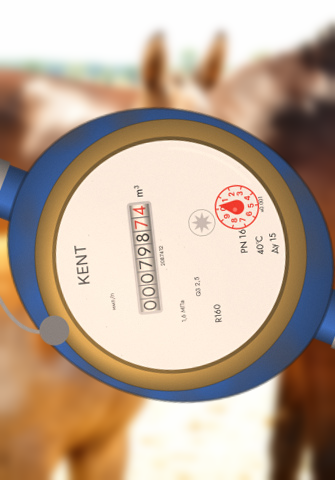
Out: 798.740 (m³)
